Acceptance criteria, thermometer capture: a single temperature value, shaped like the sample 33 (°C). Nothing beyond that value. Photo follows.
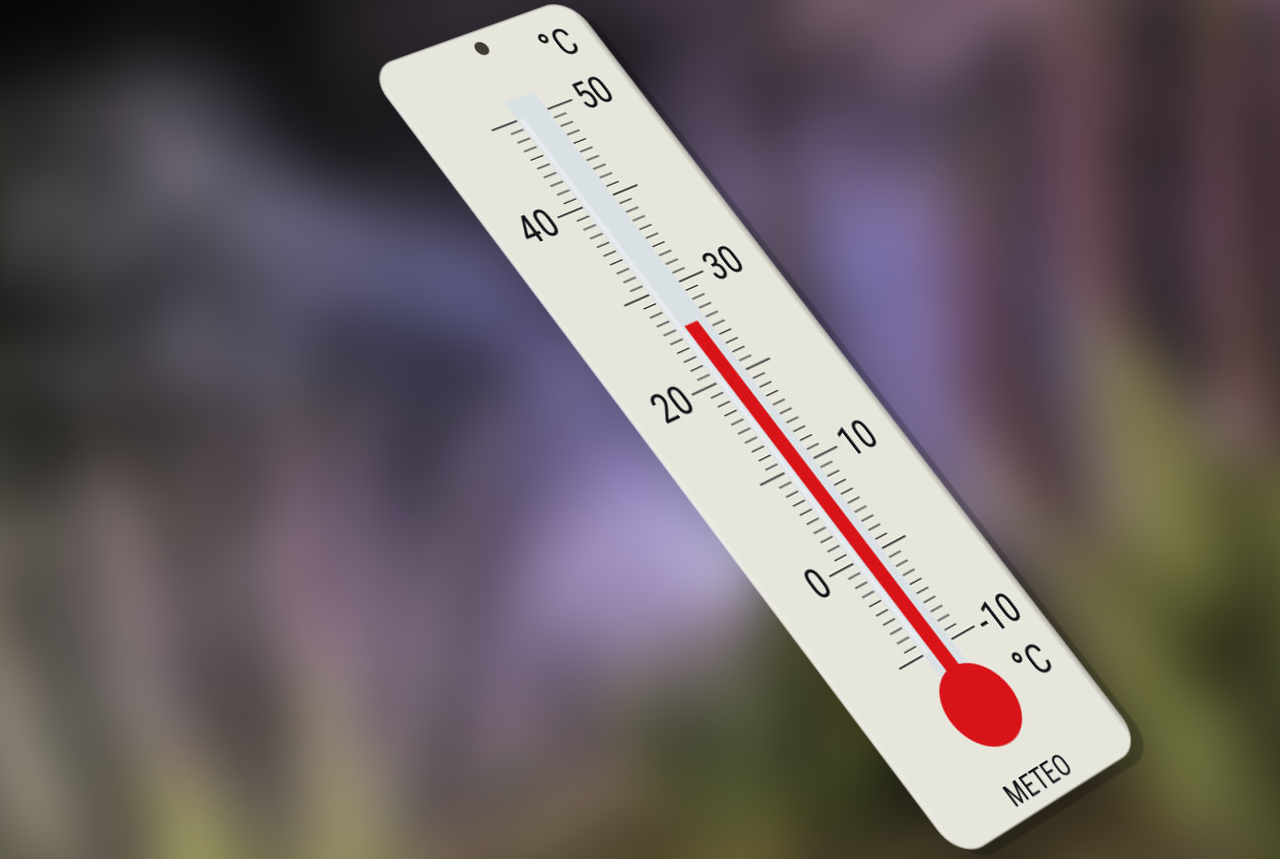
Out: 26 (°C)
